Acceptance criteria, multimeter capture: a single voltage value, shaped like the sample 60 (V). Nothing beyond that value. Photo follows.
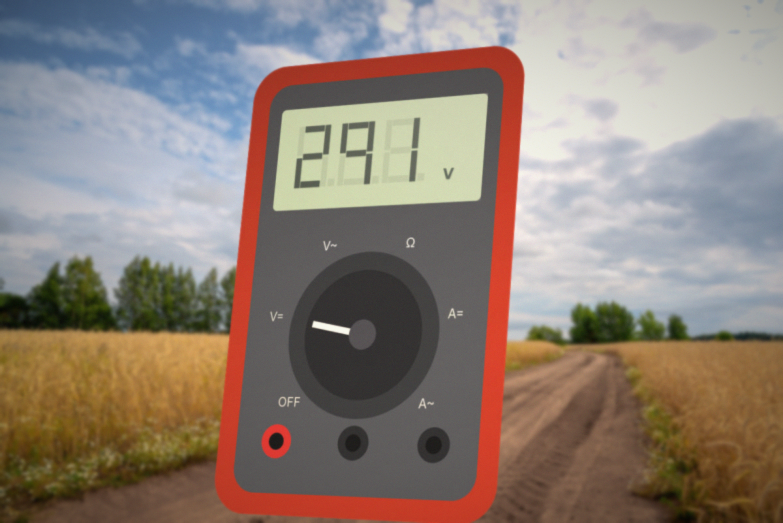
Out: 291 (V)
